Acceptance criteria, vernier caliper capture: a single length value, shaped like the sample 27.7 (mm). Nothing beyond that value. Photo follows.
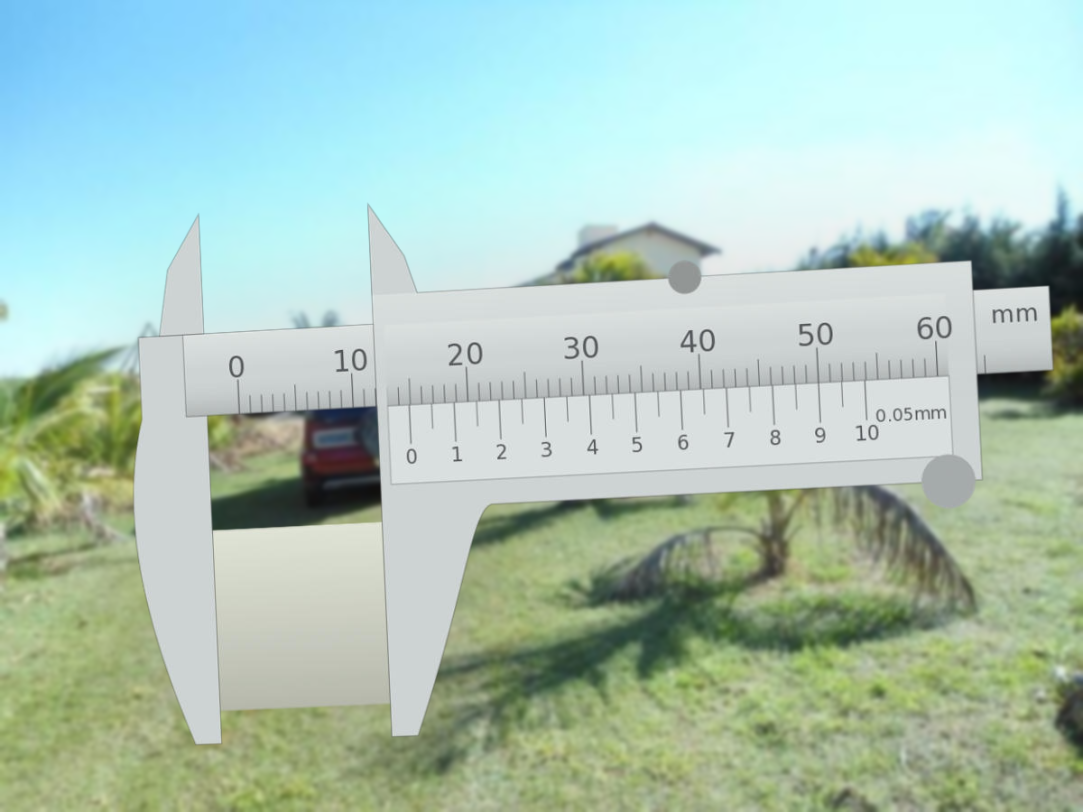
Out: 14.9 (mm)
